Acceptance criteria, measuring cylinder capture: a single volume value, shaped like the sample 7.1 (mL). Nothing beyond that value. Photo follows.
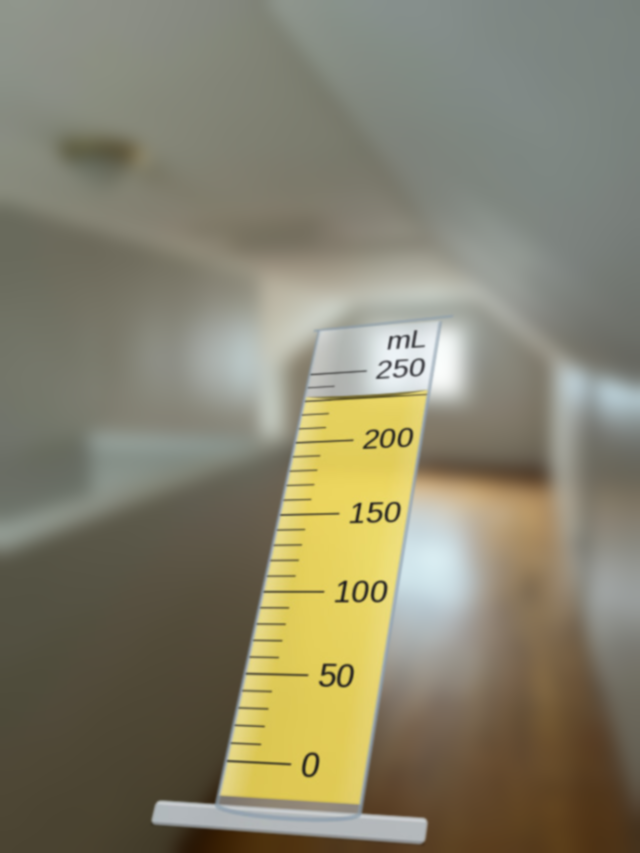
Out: 230 (mL)
